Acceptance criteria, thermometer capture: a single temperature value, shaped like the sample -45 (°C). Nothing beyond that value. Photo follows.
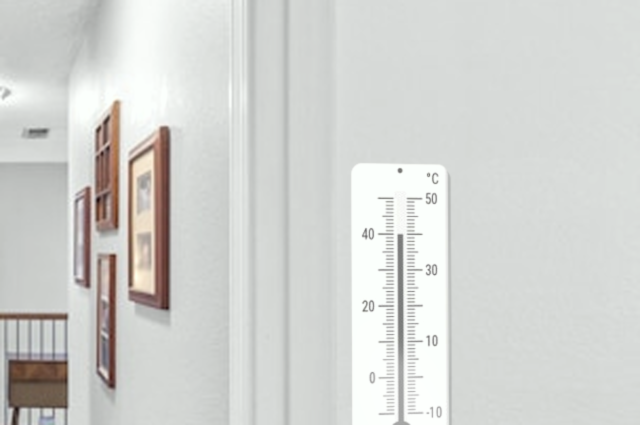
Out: 40 (°C)
